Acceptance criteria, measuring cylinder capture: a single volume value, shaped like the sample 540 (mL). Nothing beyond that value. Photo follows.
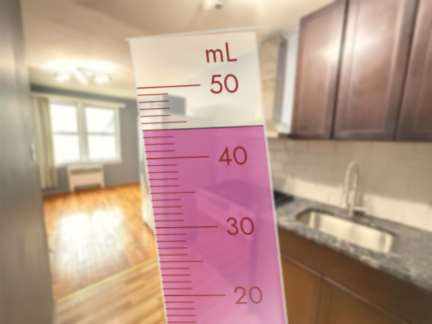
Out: 44 (mL)
